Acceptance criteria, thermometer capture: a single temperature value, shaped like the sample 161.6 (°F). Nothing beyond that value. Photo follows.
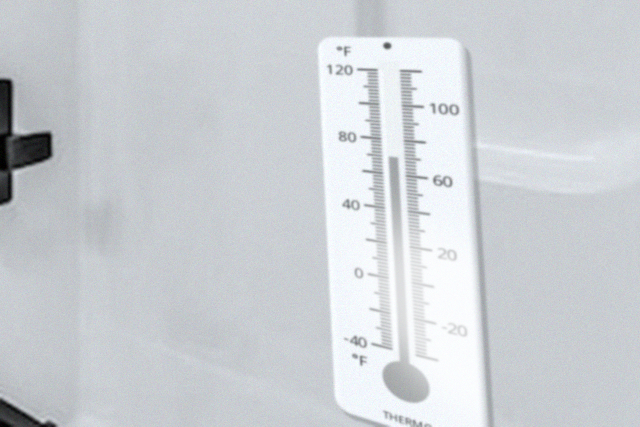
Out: 70 (°F)
